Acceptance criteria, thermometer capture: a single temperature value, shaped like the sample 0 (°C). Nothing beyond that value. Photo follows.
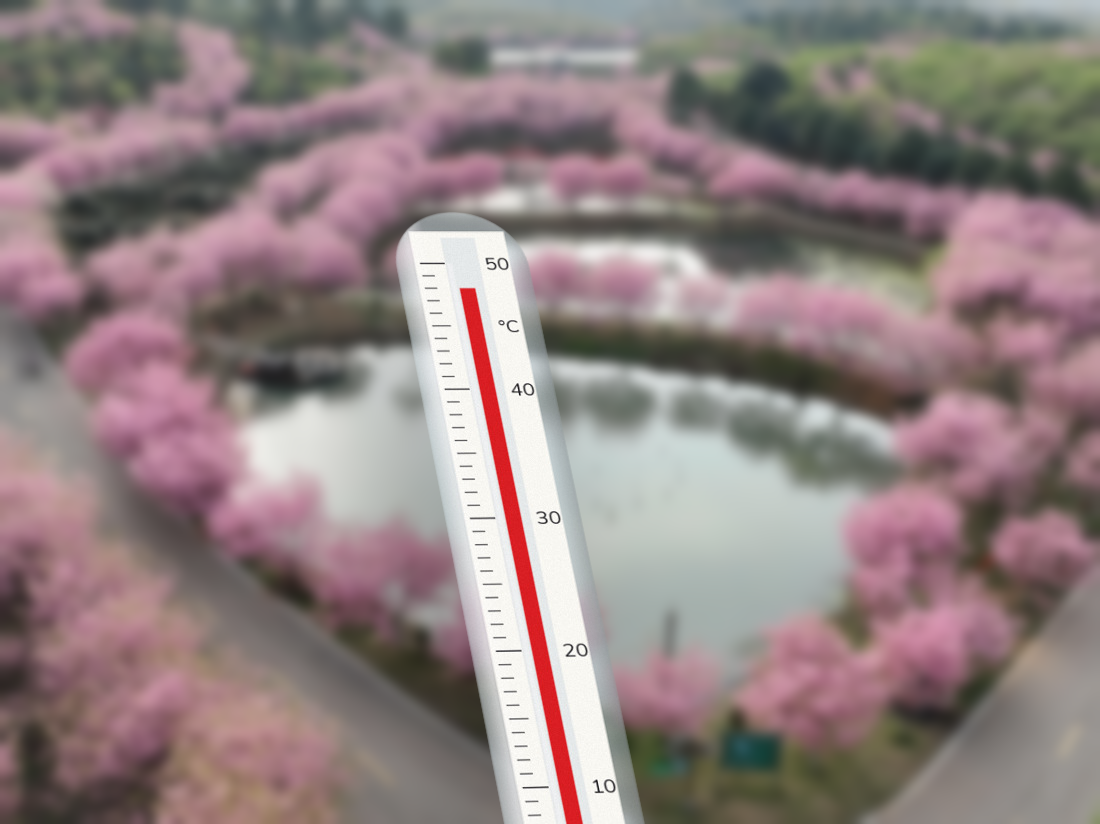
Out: 48 (°C)
